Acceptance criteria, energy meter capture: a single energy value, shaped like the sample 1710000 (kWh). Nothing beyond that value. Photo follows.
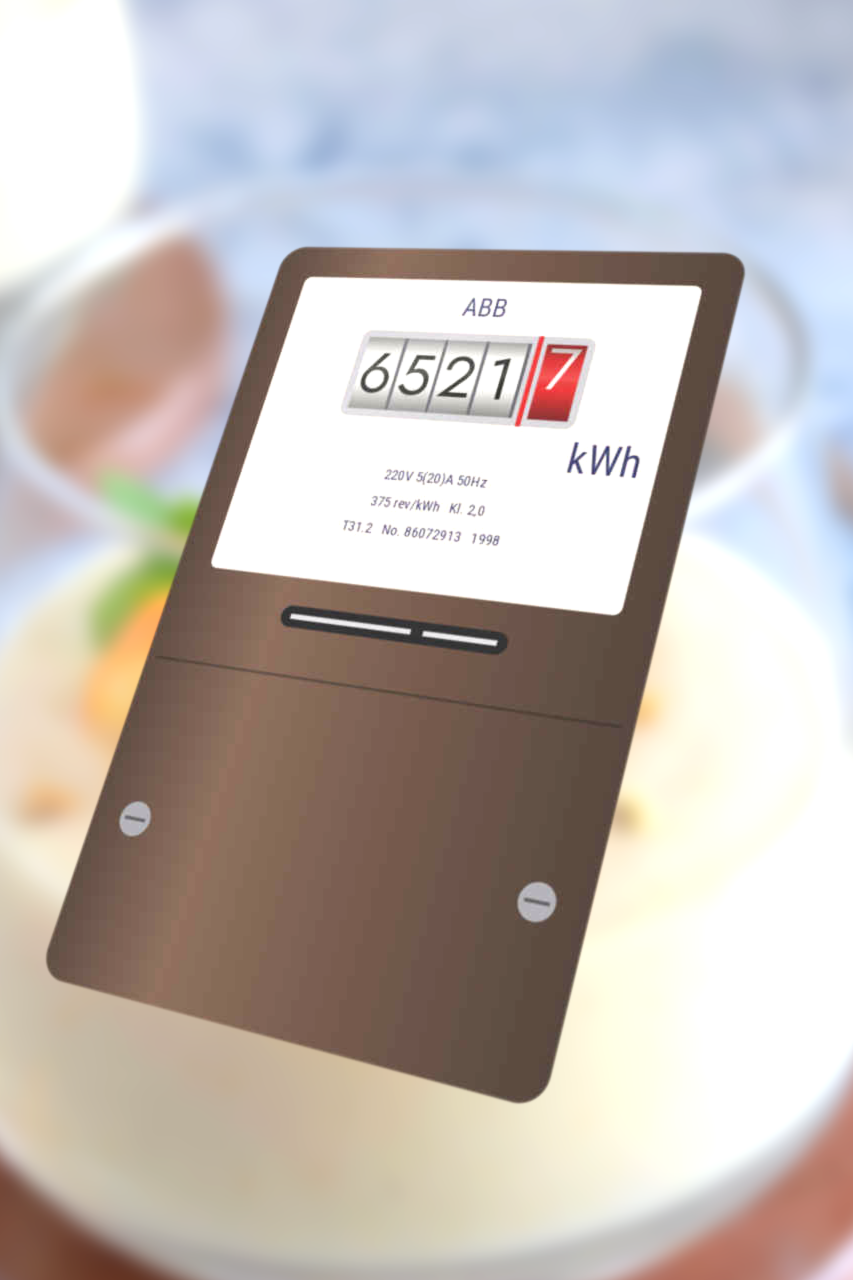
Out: 6521.7 (kWh)
